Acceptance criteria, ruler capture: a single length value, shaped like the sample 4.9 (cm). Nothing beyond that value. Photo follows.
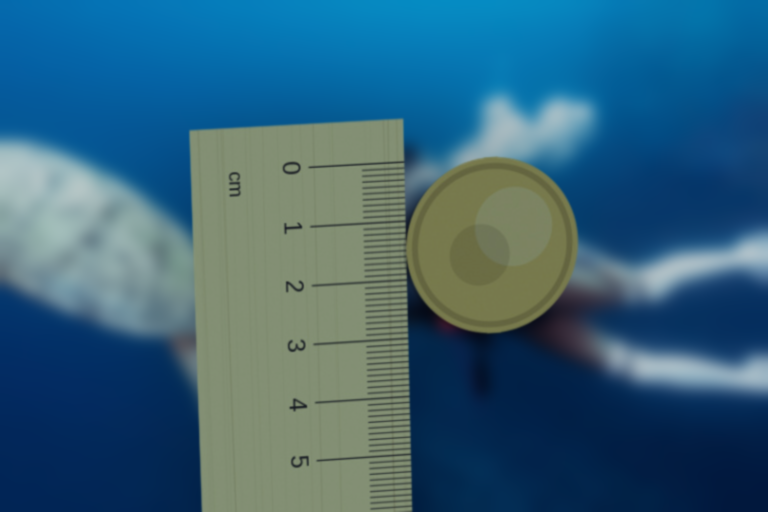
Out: 3 (cm)
